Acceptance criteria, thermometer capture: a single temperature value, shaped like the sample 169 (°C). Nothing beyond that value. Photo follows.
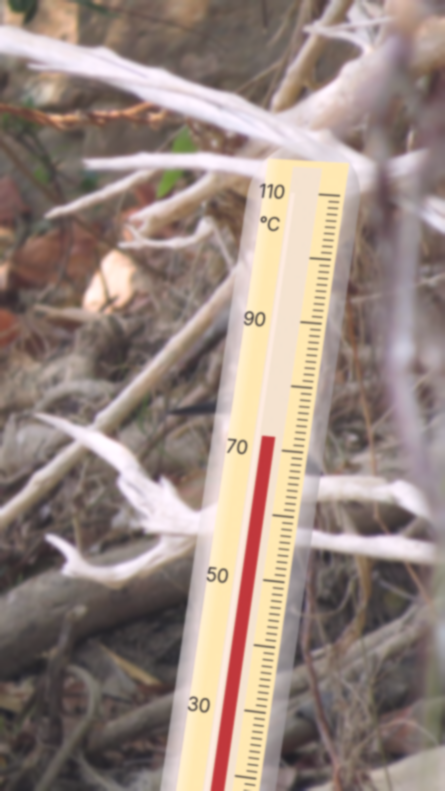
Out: 72 (°C)
